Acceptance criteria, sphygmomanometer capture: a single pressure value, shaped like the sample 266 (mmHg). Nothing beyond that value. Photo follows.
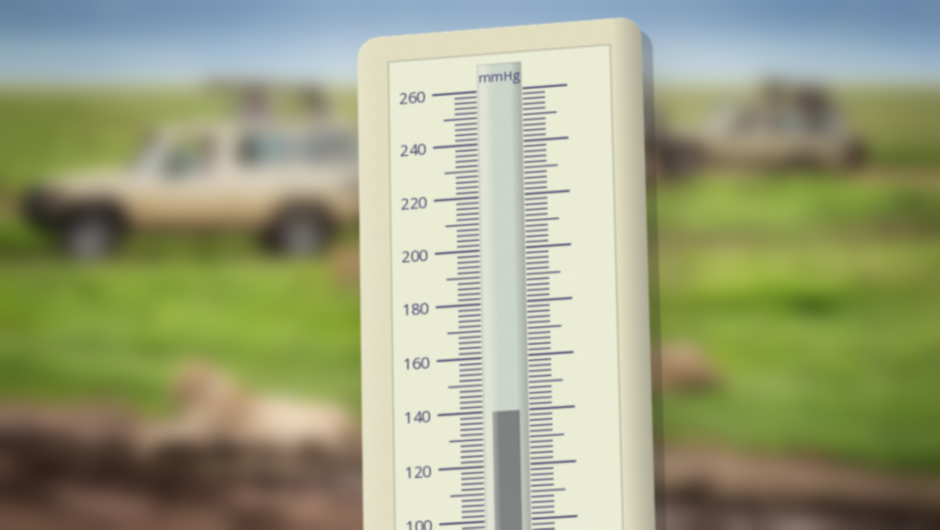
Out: 140 (mmHg)
